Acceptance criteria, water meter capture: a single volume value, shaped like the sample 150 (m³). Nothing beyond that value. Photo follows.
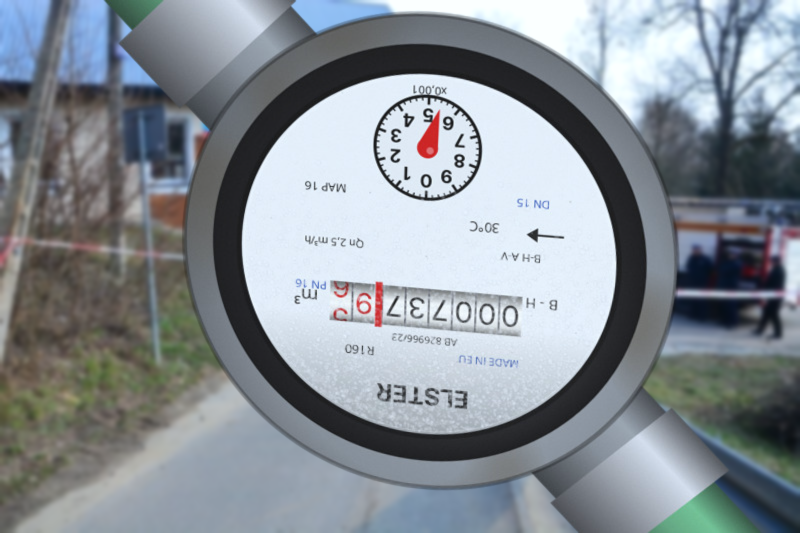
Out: 737.955 (m³)
